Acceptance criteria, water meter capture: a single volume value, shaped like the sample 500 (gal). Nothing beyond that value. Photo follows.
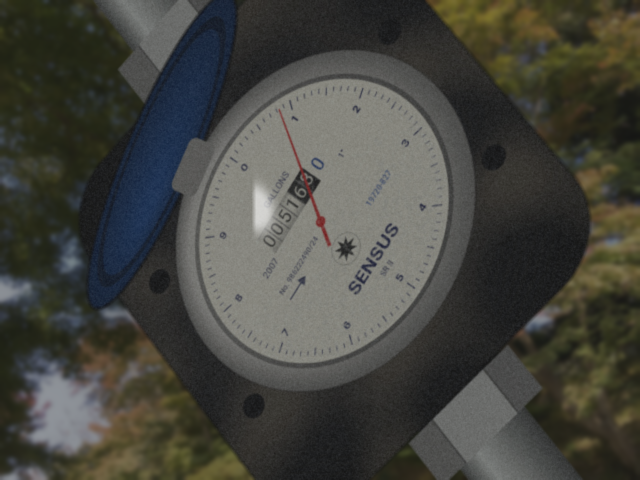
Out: 51680.8 (gal)
